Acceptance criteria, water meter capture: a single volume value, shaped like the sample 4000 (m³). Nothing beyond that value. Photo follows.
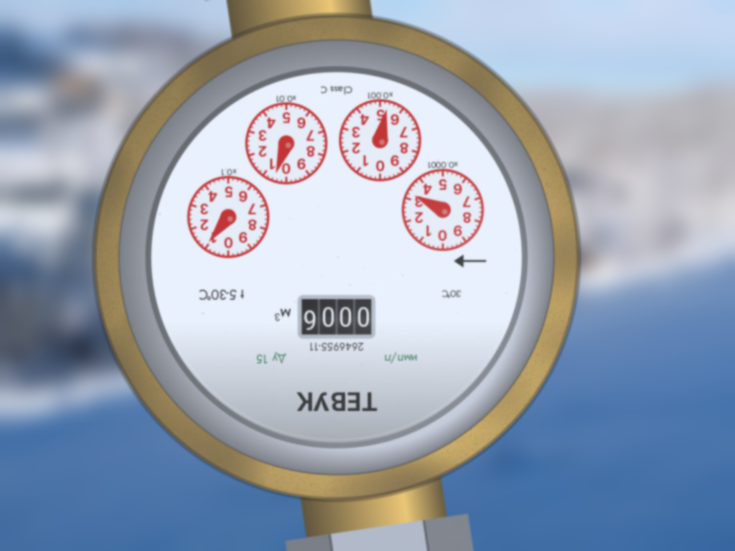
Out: 6.1053 (m³)
